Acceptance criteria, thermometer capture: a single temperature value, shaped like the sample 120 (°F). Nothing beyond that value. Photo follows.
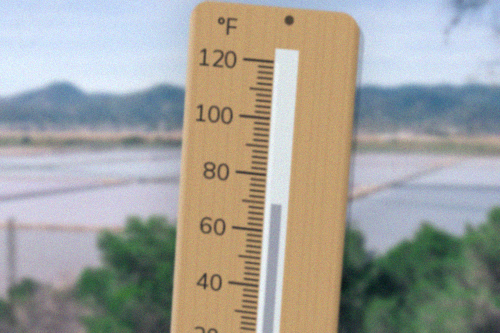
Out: 70 (°F)
